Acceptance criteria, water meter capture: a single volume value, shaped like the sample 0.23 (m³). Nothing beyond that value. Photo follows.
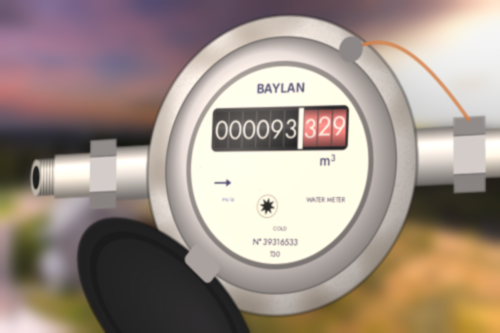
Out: 93.329 (m³)
